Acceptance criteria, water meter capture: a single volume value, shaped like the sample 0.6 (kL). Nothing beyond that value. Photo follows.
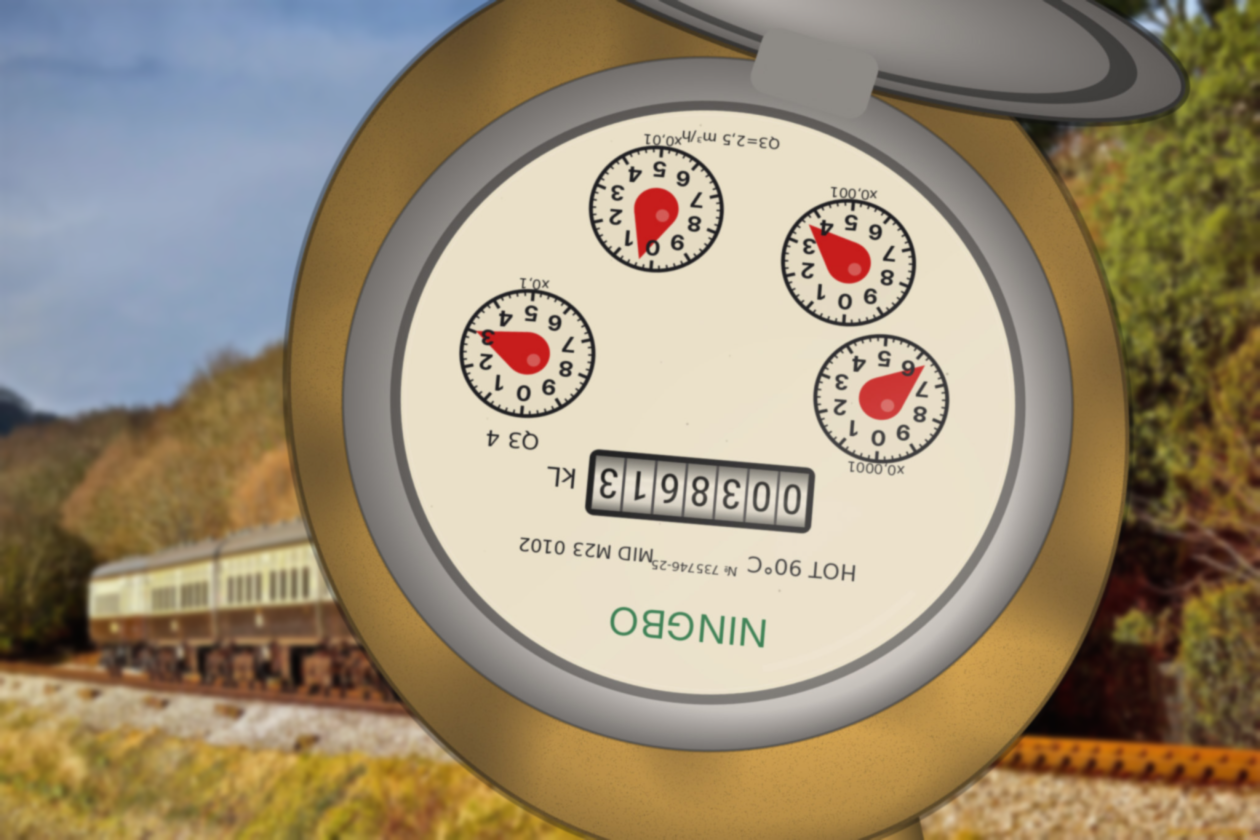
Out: 38613.3036 (kL)
